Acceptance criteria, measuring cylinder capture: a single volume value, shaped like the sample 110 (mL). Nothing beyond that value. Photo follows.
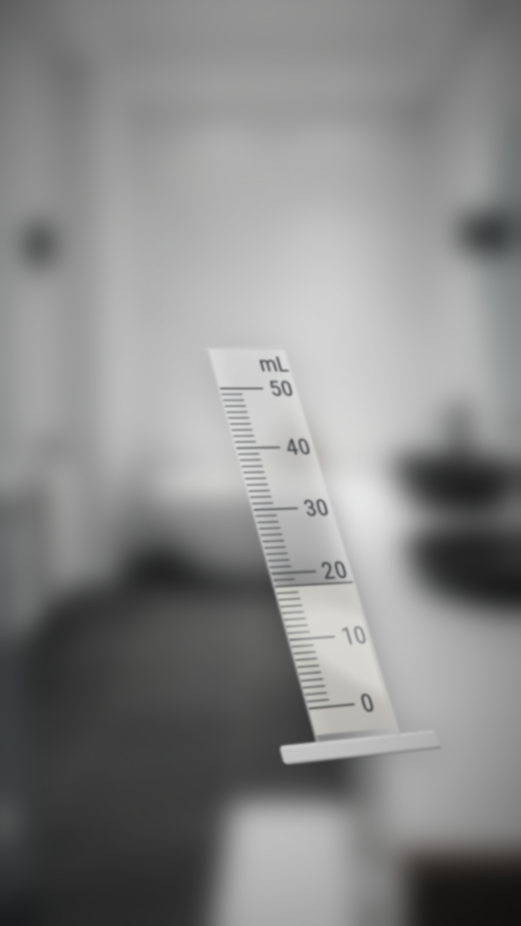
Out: 18 (mL)
